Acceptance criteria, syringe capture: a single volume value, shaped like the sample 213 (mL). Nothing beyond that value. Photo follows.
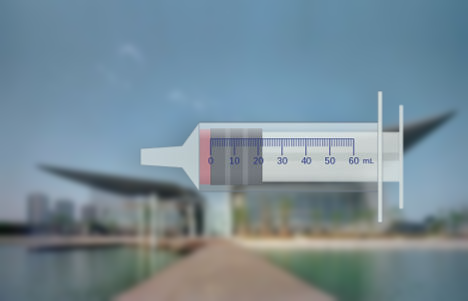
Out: 0 (mL)
